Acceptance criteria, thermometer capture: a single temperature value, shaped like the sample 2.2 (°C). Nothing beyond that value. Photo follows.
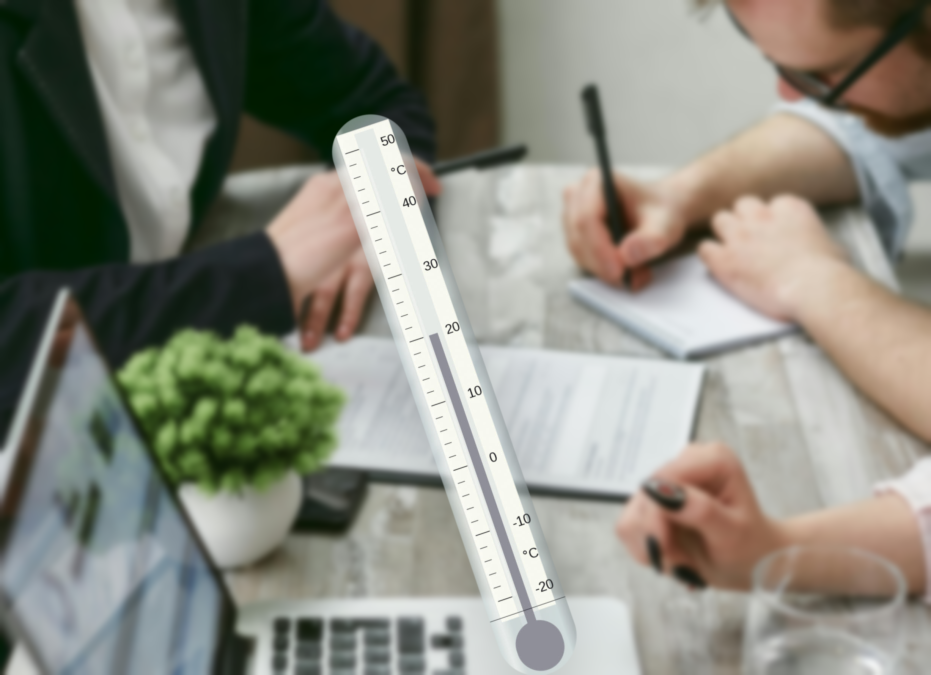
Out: 20 (°C)
